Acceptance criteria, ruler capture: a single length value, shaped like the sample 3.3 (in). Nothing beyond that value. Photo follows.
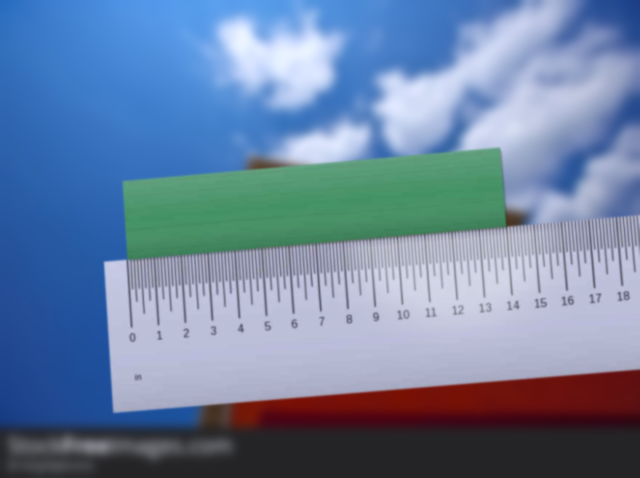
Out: 14 (in)
